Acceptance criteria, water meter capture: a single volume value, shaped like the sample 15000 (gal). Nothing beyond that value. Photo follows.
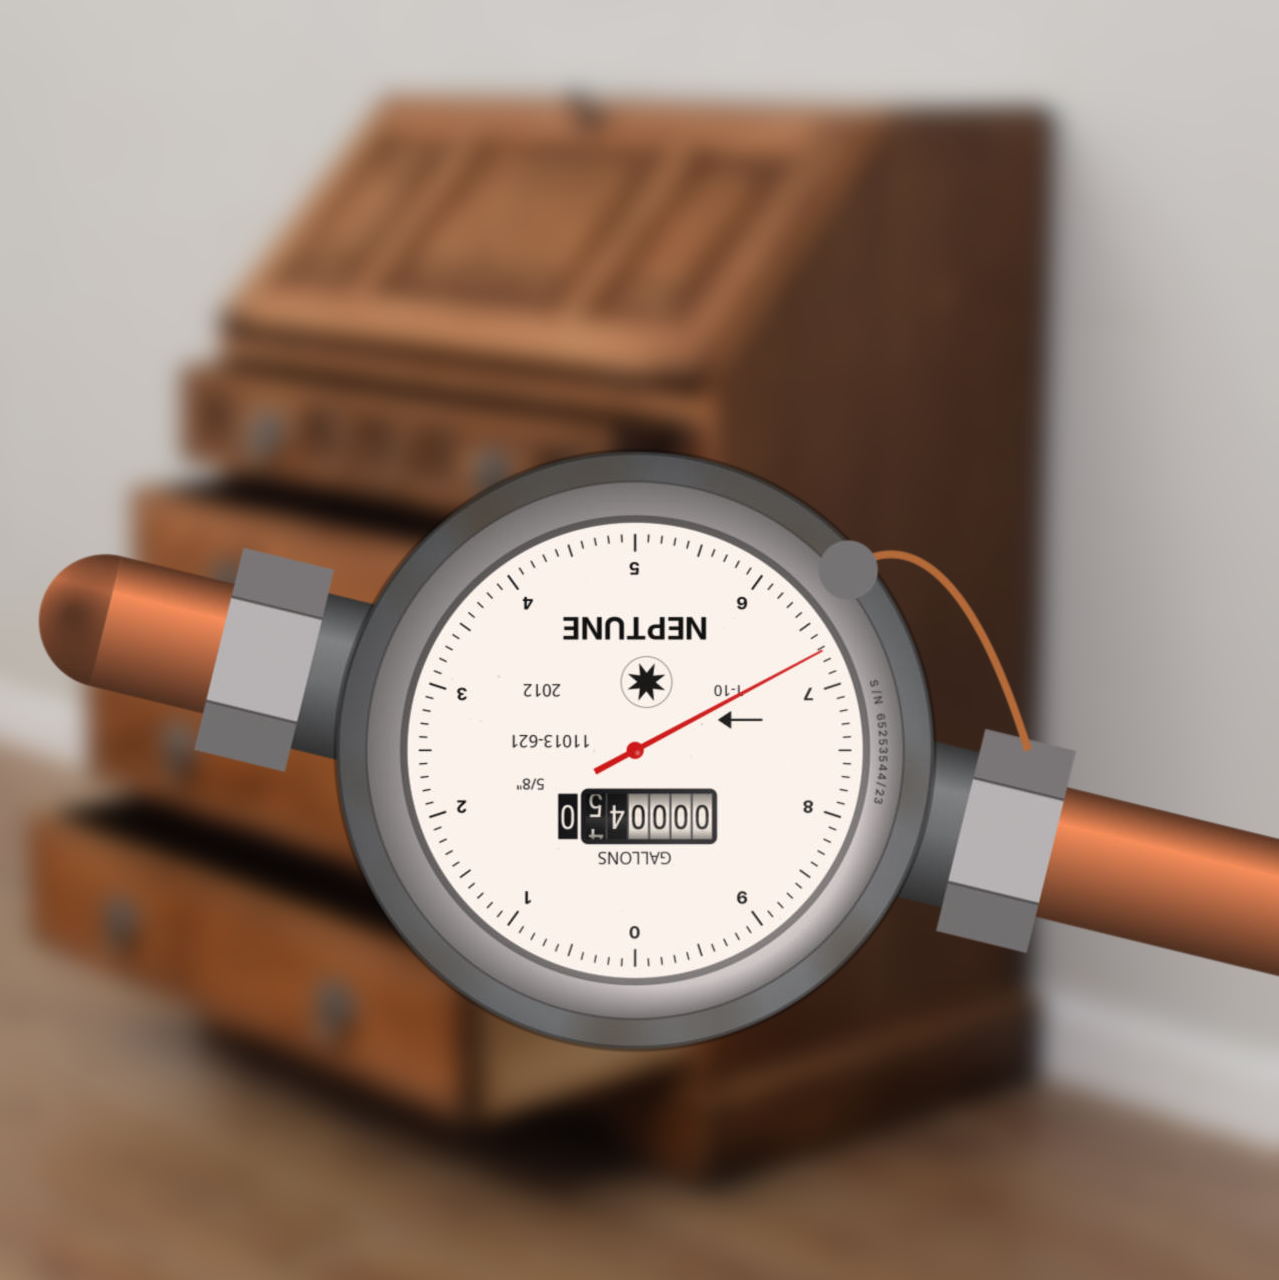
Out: 446.7 (gal)
